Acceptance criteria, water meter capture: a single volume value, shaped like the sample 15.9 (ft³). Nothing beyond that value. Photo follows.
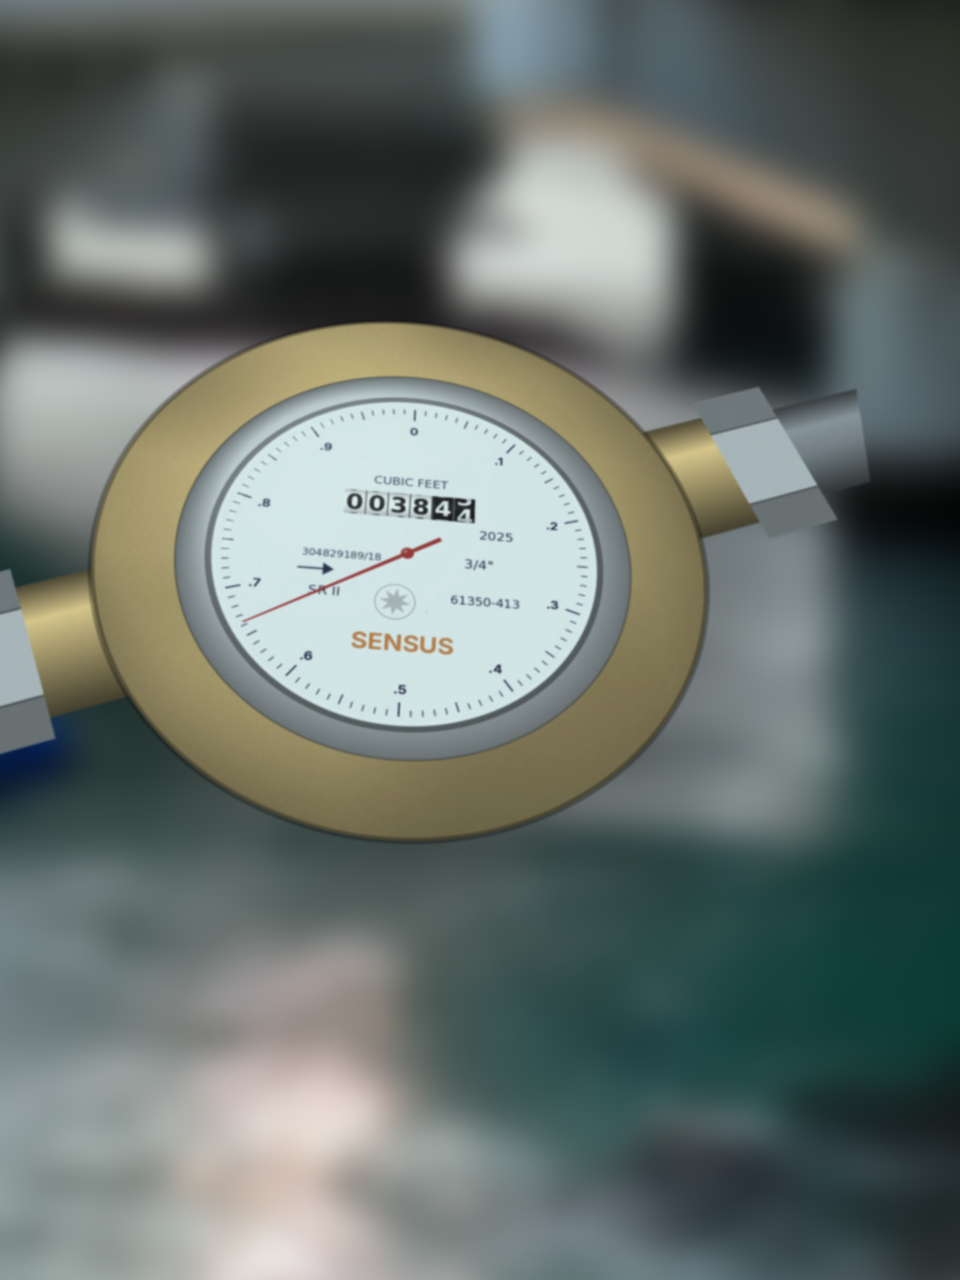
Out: 3843.66 (ft³)
